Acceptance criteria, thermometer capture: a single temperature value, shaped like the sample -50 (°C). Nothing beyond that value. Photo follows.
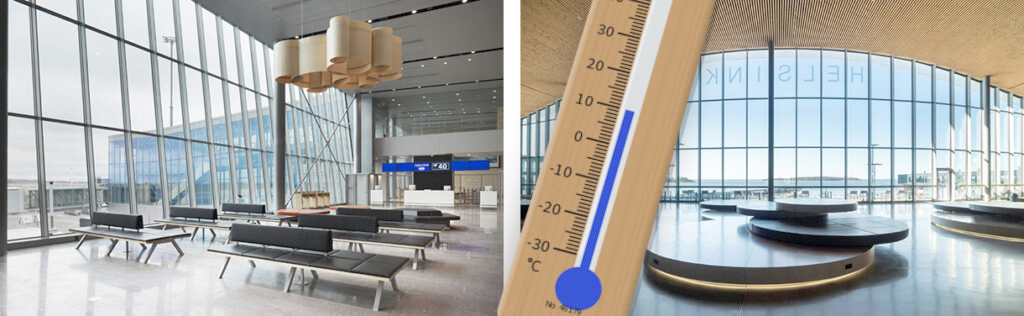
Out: 10 (°C)
